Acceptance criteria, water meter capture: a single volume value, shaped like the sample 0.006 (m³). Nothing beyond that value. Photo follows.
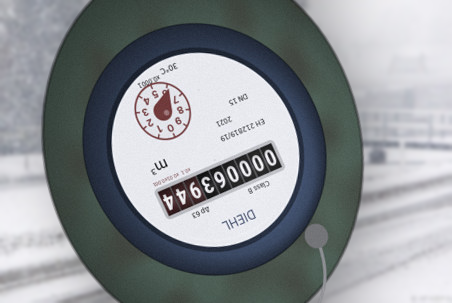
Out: 63.9446 (m³)
